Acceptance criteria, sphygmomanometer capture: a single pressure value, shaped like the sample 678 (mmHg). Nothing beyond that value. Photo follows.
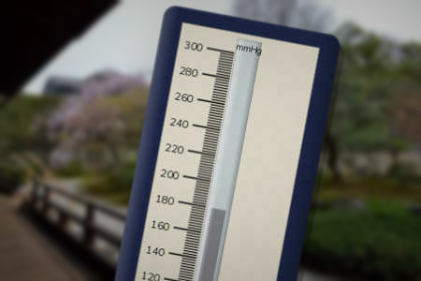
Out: 180 (mmHg)
